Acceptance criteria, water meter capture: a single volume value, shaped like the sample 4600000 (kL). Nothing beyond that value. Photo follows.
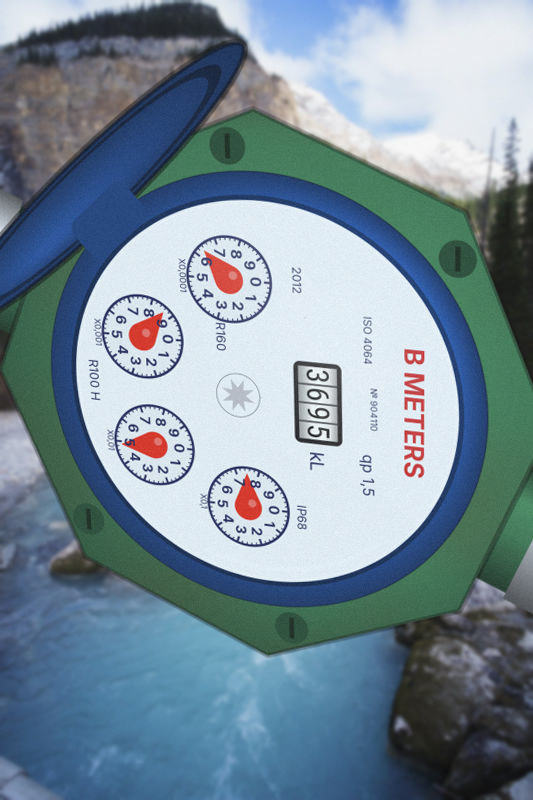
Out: 3695.7486 (kL)
